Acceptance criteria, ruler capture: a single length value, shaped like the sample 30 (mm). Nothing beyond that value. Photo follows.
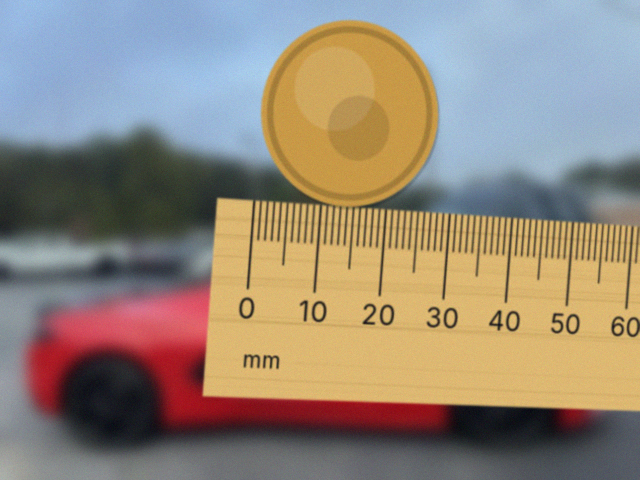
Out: 27 (mm)
